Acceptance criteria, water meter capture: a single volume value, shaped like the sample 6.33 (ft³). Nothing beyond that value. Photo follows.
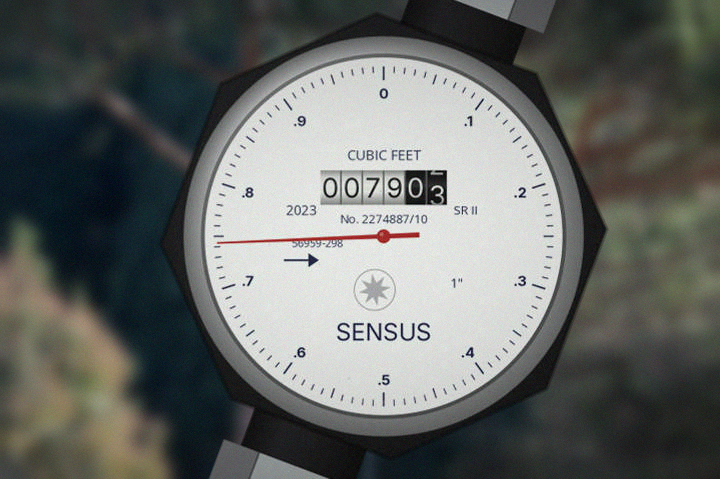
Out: 7902.74 (ft³)
